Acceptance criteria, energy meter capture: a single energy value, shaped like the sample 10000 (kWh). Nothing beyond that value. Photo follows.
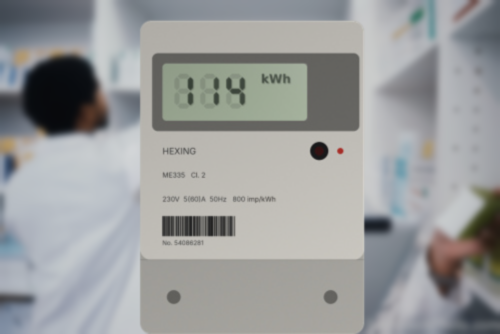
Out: 114 (kWh)
